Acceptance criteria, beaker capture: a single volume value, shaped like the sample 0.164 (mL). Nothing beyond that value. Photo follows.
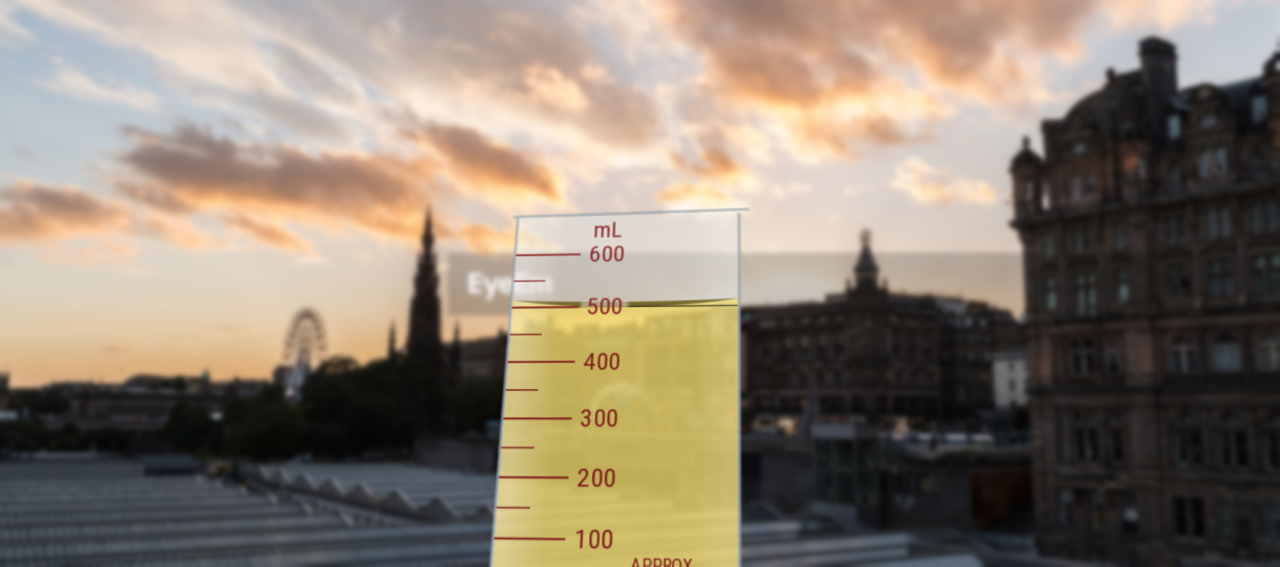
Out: 500 (mL)
